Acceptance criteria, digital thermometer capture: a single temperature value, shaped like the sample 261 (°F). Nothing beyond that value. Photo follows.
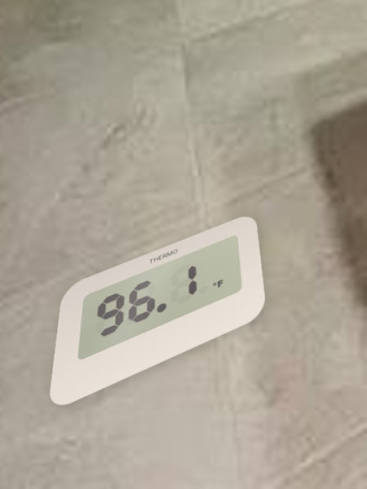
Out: 96.1 (°F)
